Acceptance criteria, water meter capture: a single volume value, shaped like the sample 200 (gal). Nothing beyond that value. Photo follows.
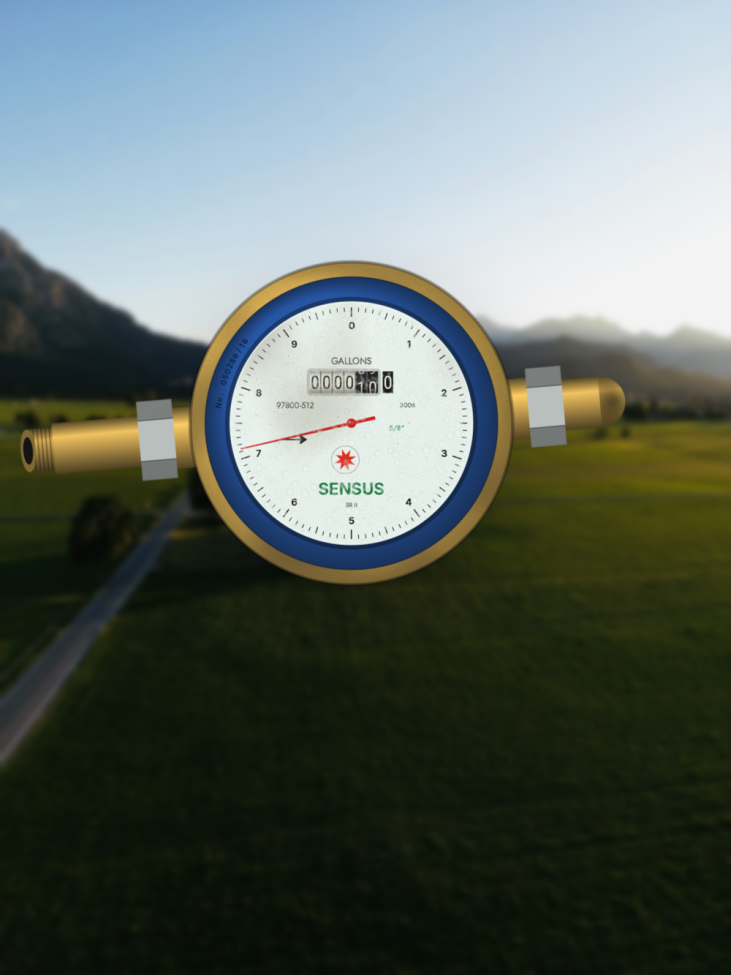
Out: 97.1 (gal)
